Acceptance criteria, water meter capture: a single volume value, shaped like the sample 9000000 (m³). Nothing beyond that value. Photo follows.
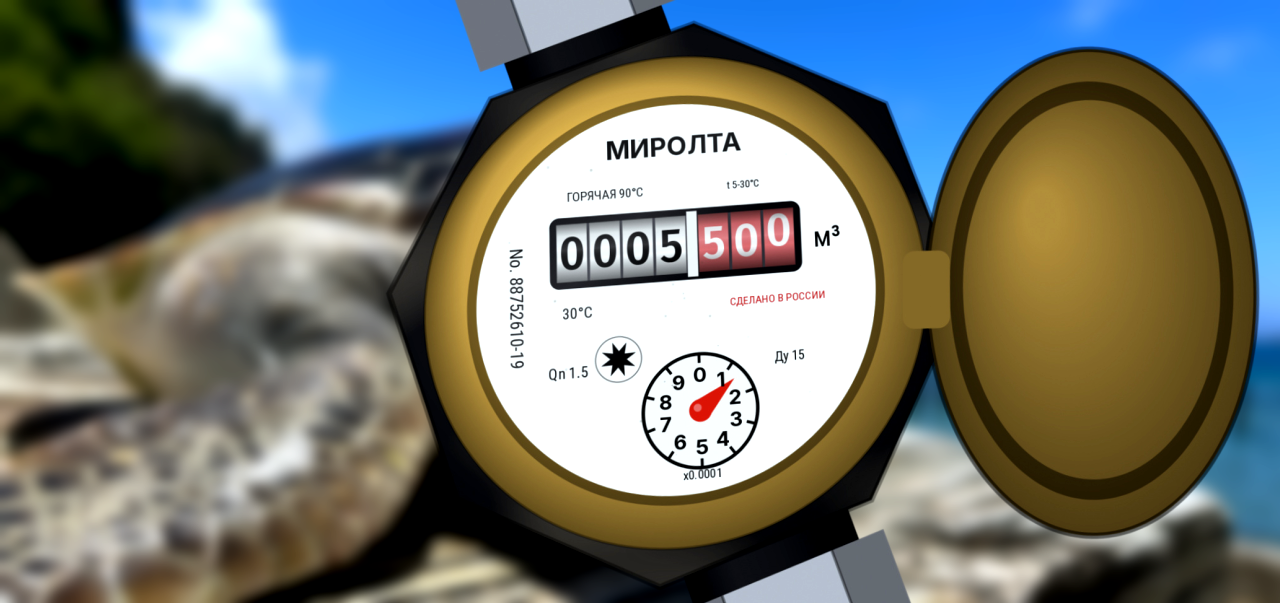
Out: 5.5001 (m³)
